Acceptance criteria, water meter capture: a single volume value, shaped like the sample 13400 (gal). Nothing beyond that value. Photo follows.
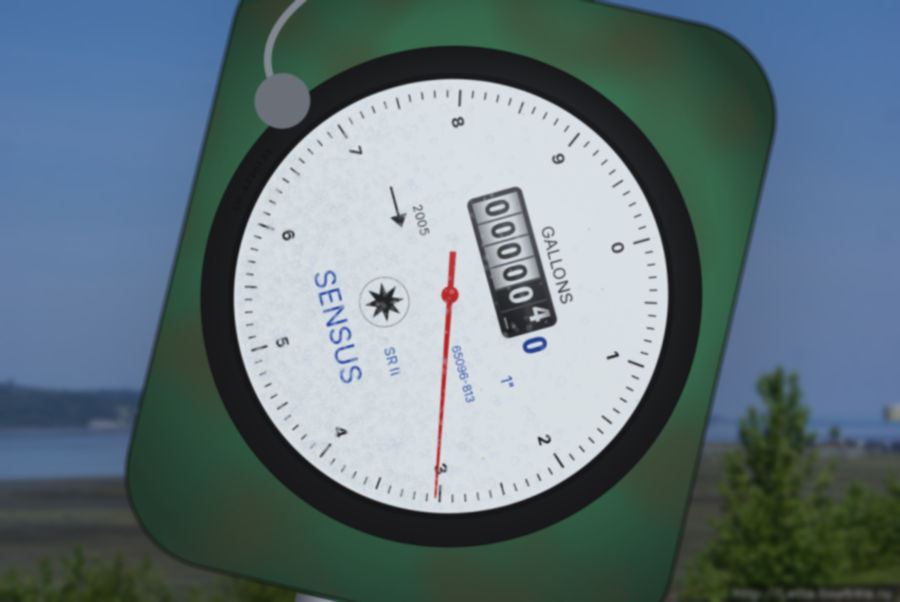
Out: 43.0 (gal)
